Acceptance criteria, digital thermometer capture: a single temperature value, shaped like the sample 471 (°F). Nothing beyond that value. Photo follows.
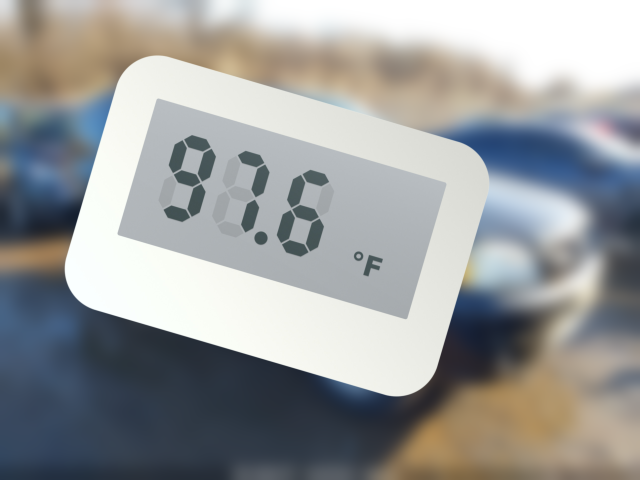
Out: 97.6 (°F)
